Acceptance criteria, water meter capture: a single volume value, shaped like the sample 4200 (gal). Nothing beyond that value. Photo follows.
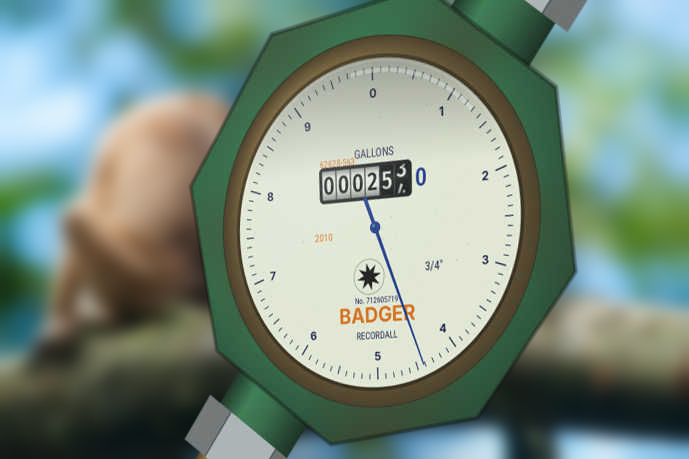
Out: 2534.4 (gal)
